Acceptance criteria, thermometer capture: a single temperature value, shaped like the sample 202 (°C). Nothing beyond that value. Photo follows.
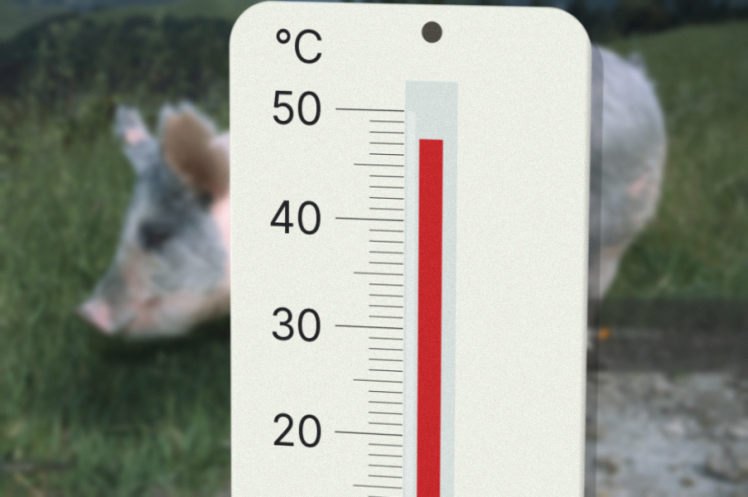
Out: 47.5 (°C)
